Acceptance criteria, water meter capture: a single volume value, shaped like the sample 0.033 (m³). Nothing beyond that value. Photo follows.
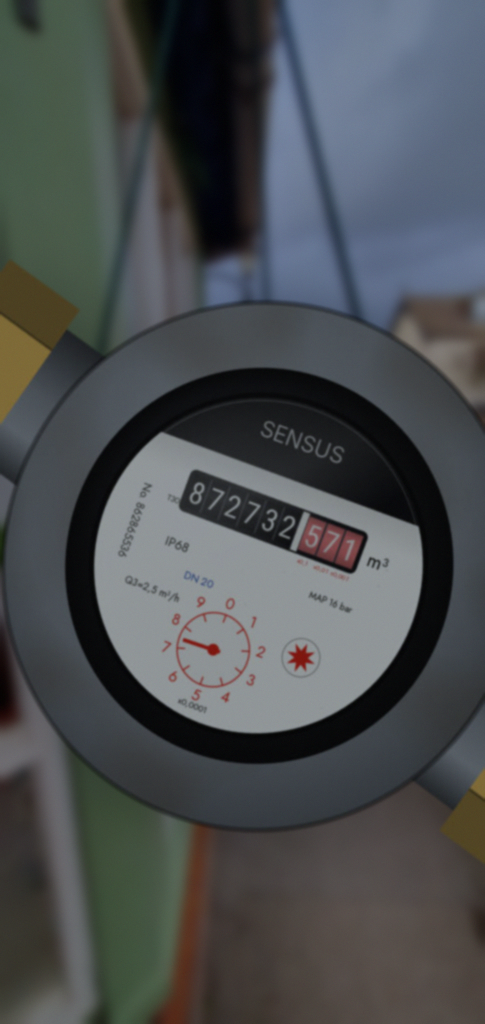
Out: 872732.5717 (m³)
